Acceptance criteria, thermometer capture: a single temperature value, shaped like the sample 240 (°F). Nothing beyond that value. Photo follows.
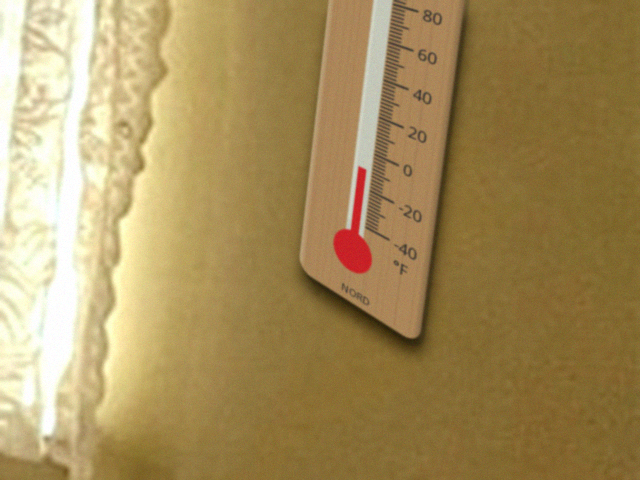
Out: -10 (°F)
